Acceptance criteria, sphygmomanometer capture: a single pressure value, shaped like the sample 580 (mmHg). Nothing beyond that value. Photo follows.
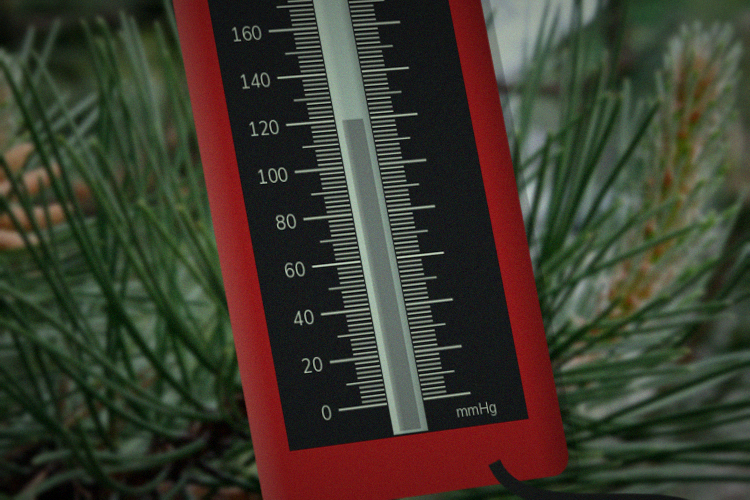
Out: 120 (mmHg)
